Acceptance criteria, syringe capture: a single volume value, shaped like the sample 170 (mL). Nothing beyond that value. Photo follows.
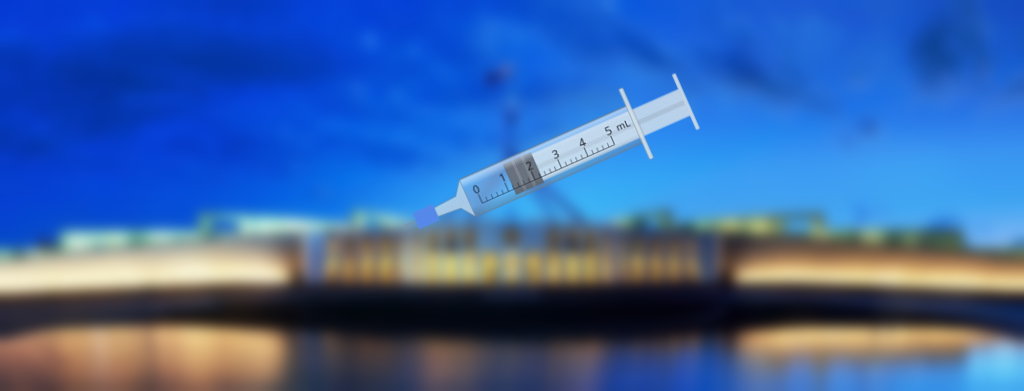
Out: 1.2 (mL)
